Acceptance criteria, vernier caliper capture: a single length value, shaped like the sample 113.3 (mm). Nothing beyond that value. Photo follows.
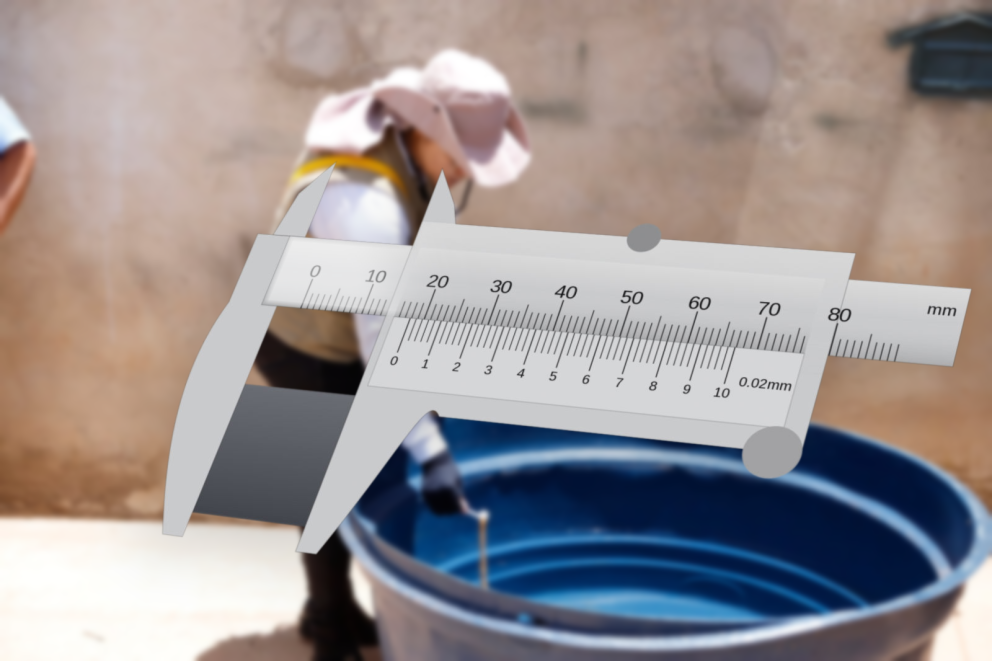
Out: 17.8 (mm)
